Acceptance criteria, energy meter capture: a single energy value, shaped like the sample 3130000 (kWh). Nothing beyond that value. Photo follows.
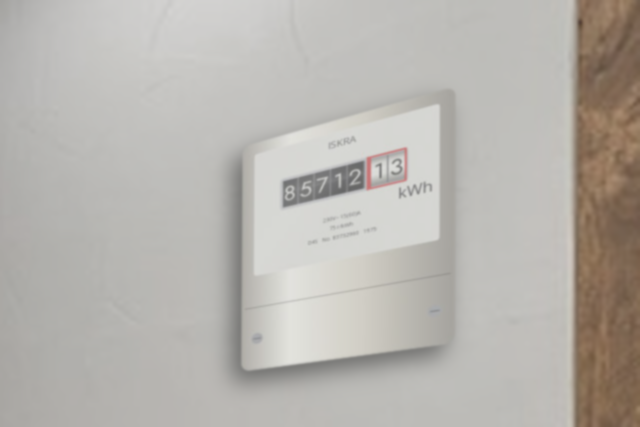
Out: 85712.13 (kWh)
